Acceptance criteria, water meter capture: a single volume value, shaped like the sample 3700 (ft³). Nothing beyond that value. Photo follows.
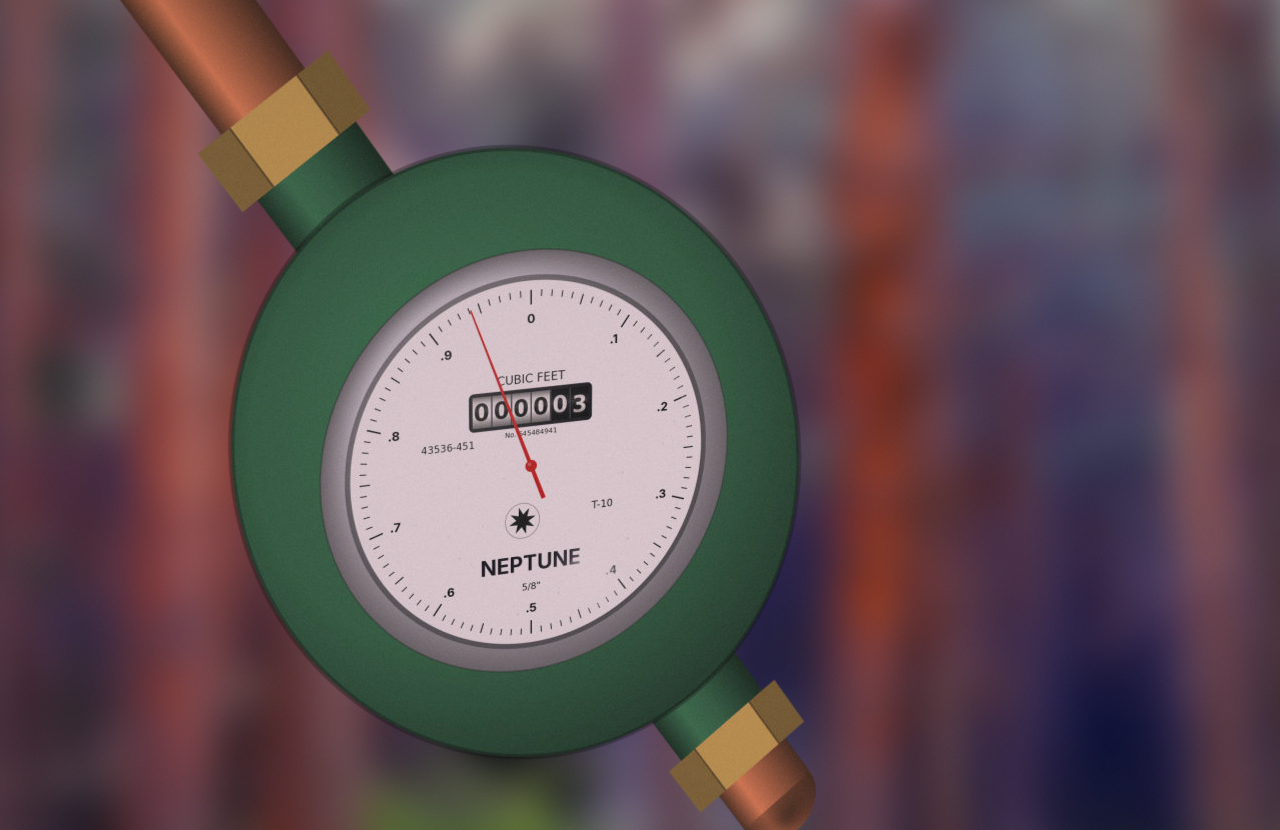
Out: 2.94 (ft³)
